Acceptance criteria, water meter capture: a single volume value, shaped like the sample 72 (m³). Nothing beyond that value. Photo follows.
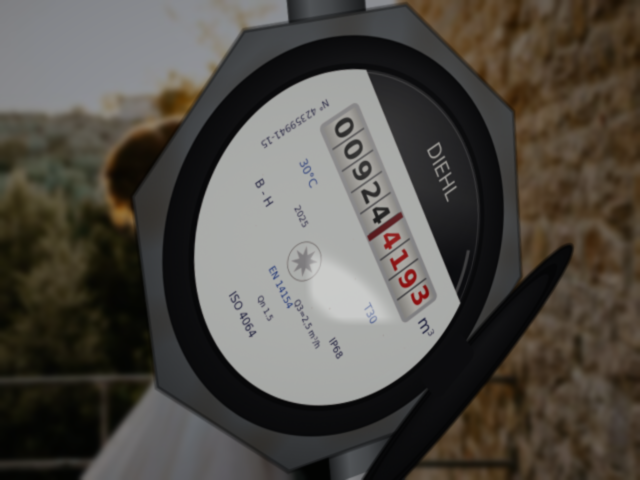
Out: 924.4193 (m³)
